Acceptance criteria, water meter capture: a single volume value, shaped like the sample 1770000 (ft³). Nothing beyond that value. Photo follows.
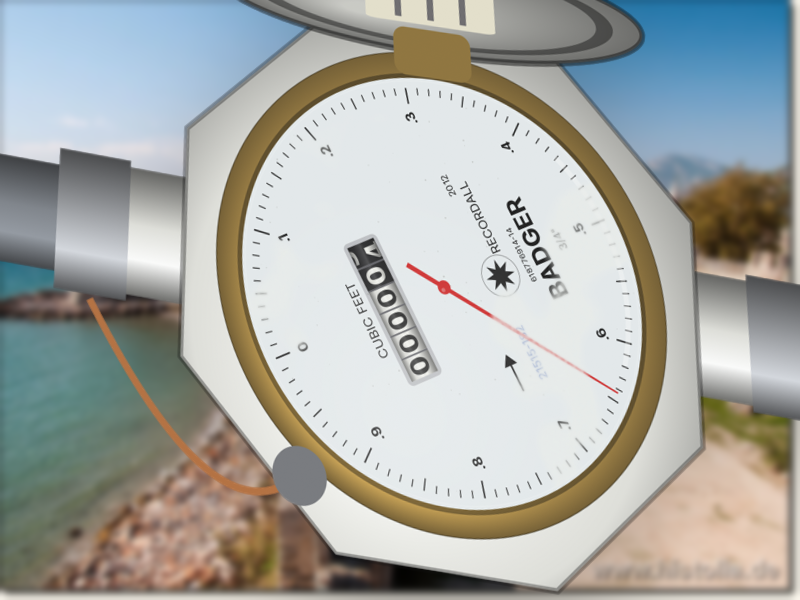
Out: 3.64 (ft³)
